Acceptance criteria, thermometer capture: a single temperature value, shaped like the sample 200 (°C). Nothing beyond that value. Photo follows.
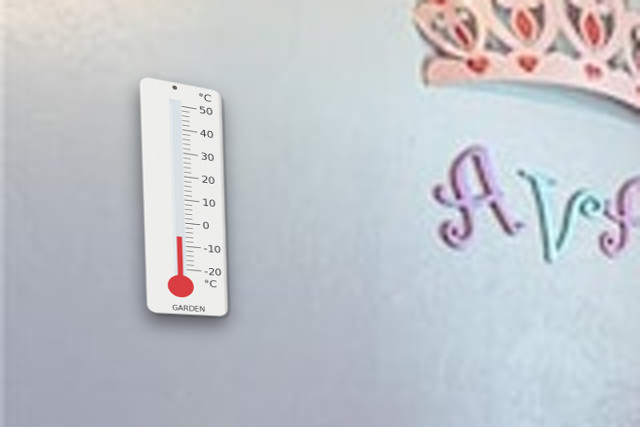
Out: -6 (°C)
